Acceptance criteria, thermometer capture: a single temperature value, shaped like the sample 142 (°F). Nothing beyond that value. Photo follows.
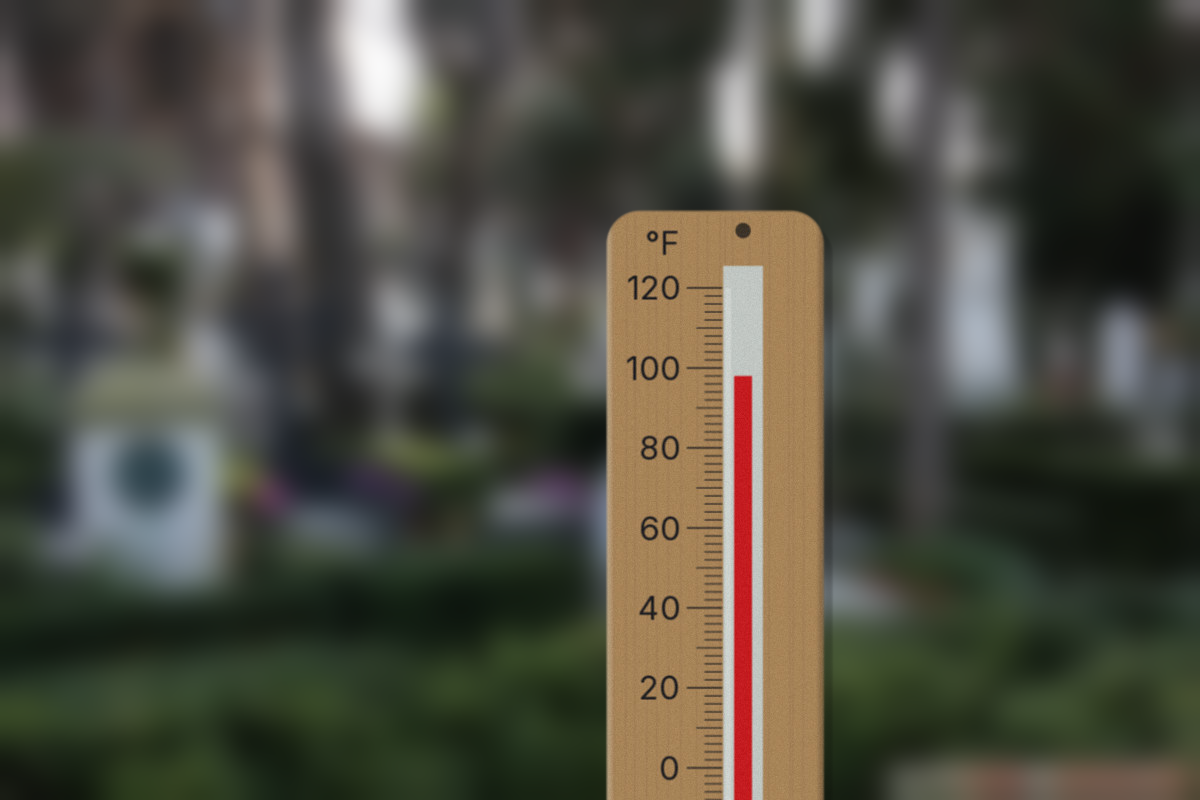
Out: 98 (°F)
